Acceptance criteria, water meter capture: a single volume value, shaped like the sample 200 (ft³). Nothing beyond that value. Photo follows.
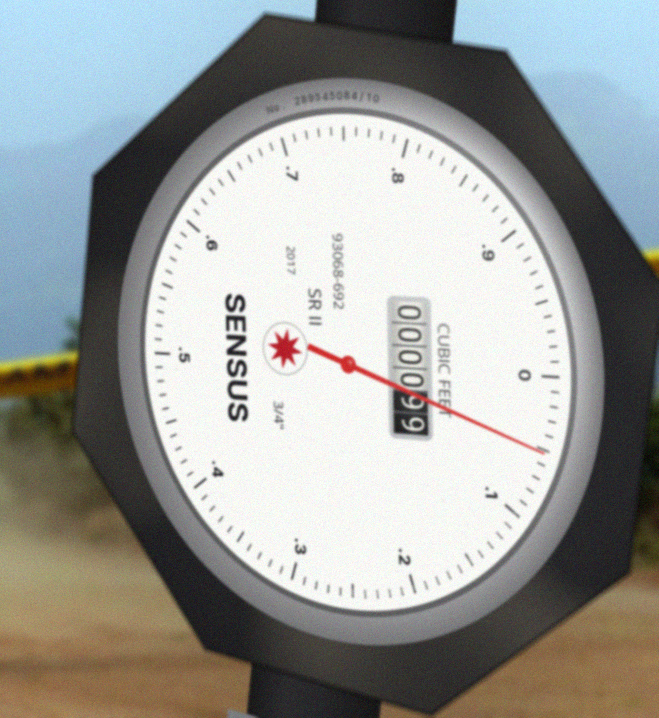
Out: 99.05 (ft³)
